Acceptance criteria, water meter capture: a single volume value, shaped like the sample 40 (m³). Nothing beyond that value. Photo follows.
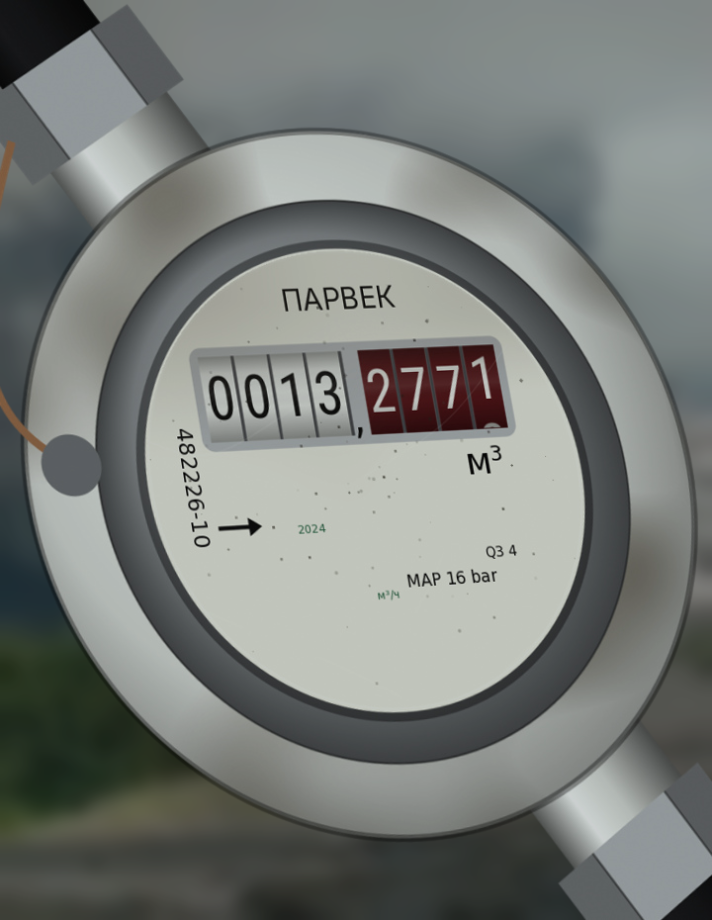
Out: 13.2771 (m³)
